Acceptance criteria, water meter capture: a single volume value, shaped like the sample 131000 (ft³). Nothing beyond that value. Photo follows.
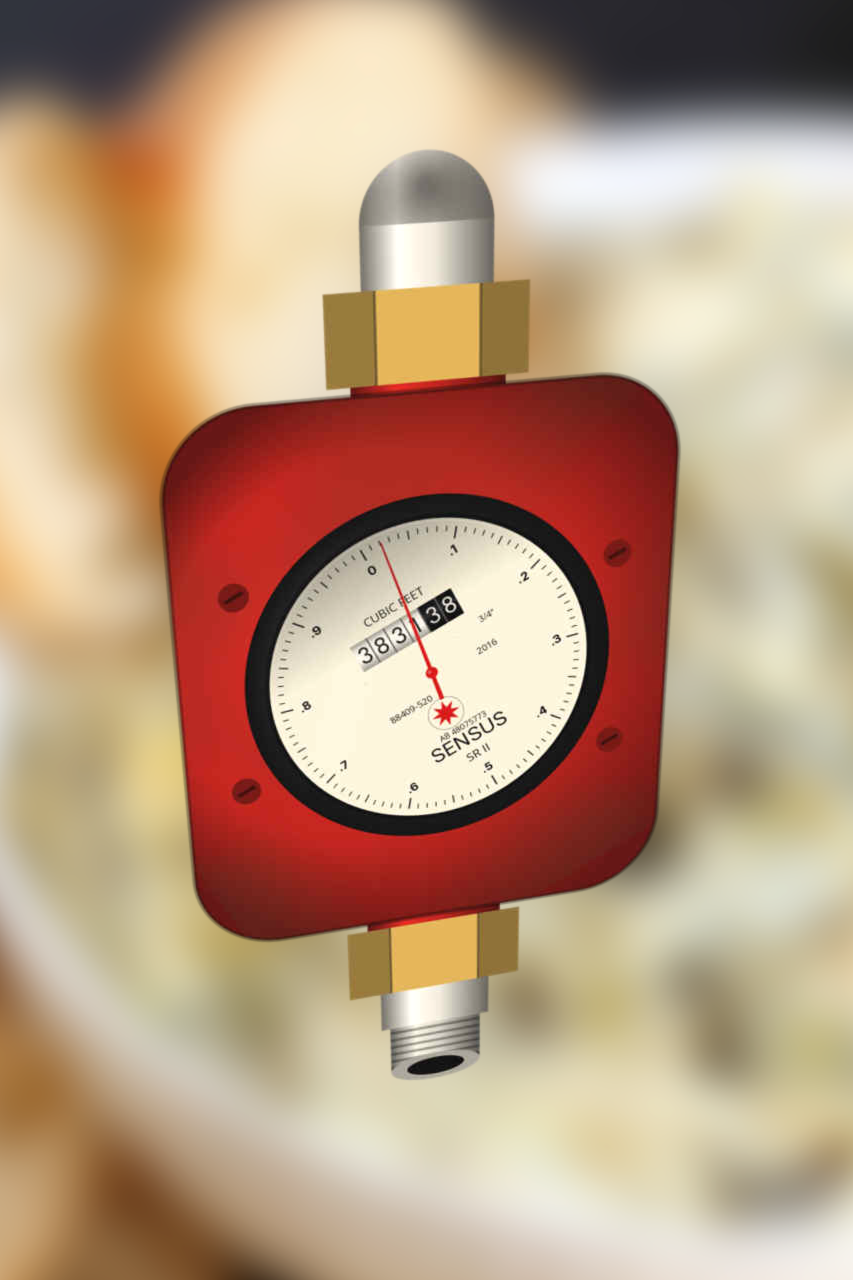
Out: 383138.02 (ft³)
